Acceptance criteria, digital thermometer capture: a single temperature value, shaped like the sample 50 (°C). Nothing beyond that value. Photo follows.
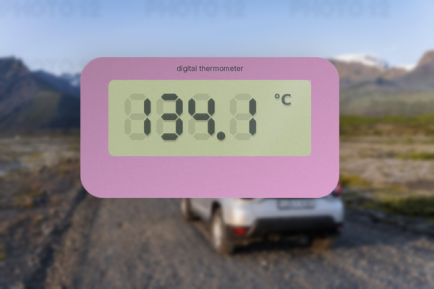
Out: 134.1 (°C)
